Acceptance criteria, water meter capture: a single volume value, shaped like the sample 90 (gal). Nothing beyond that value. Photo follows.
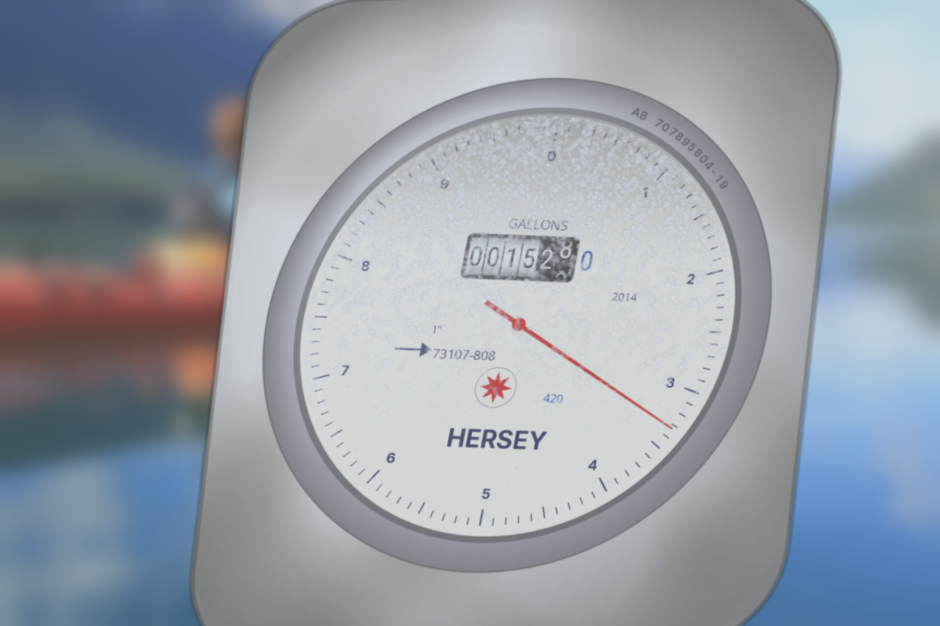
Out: 15283.3 (gal)
